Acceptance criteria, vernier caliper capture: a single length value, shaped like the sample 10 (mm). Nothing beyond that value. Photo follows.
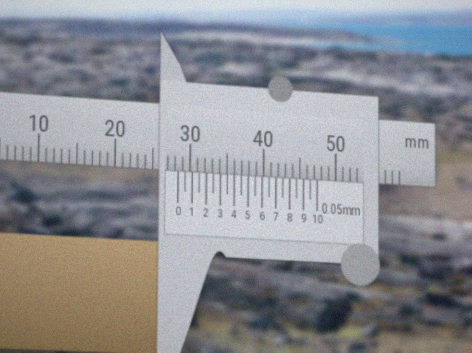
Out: 28.4 (mm)
